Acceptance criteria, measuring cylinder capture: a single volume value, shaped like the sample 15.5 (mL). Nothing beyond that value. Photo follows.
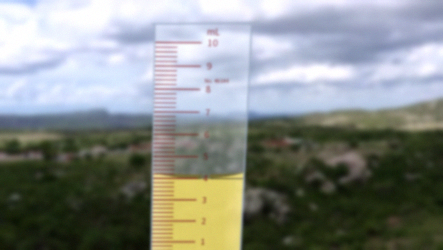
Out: 4 (mL)
